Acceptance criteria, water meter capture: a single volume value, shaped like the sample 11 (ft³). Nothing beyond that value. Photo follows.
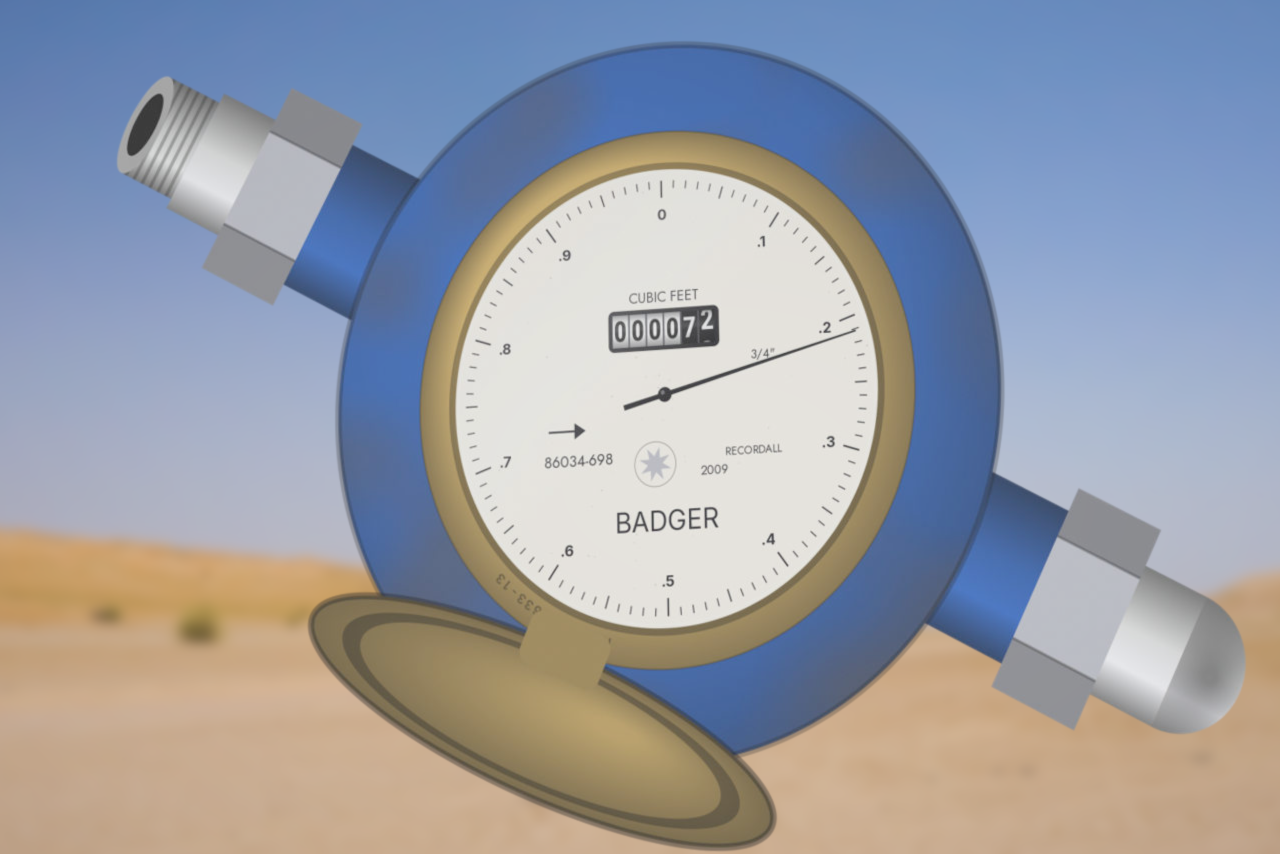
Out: 72.21 (ft³)
